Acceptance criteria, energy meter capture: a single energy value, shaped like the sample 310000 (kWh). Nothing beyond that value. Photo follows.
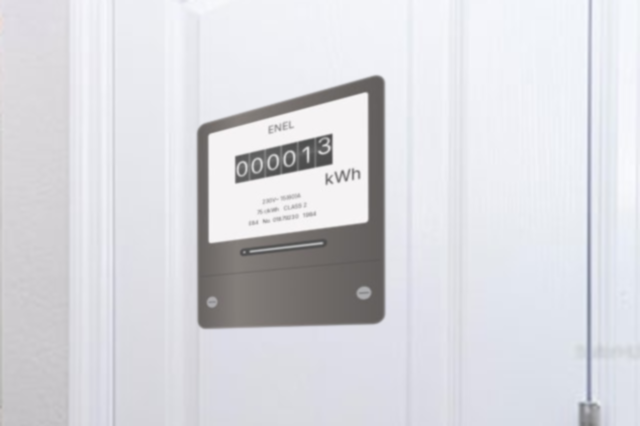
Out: 13 (kWh)
